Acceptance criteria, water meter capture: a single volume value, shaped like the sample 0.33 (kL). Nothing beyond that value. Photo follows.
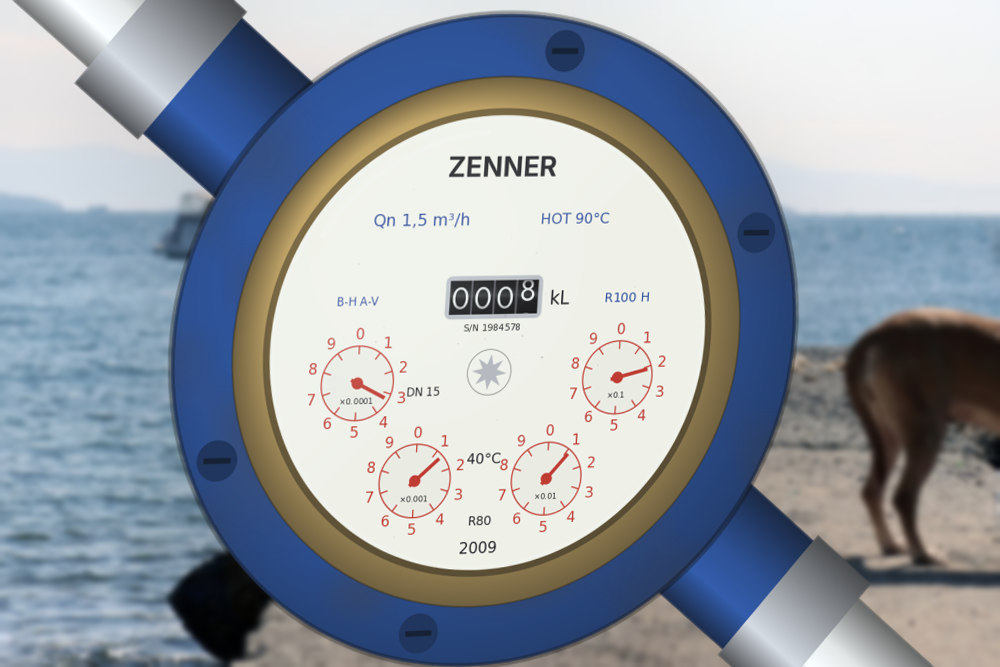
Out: 8.2113 (kL)
